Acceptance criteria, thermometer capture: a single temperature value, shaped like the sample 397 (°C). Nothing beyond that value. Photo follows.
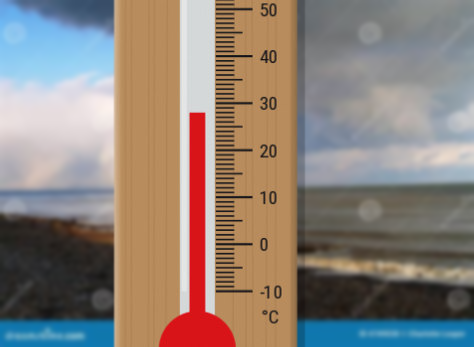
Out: 28 (°C)
